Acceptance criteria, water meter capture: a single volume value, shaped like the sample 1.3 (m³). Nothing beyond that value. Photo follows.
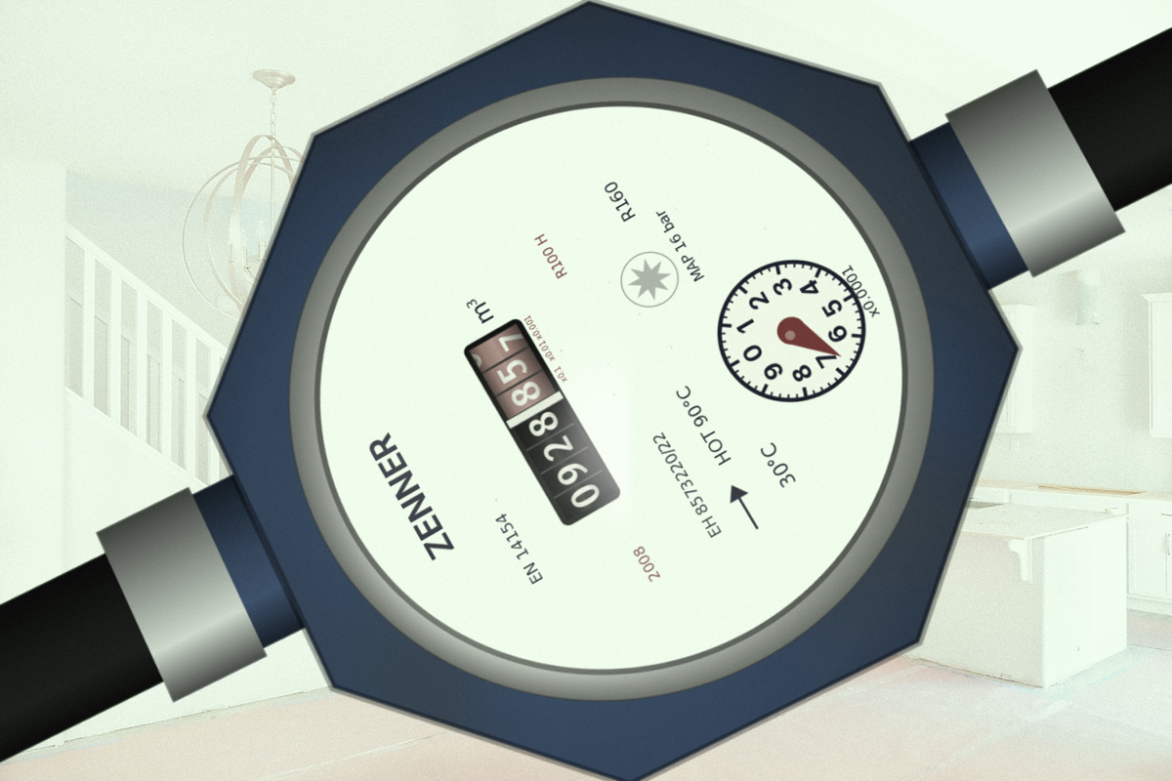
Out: 928.8566 (m³)
